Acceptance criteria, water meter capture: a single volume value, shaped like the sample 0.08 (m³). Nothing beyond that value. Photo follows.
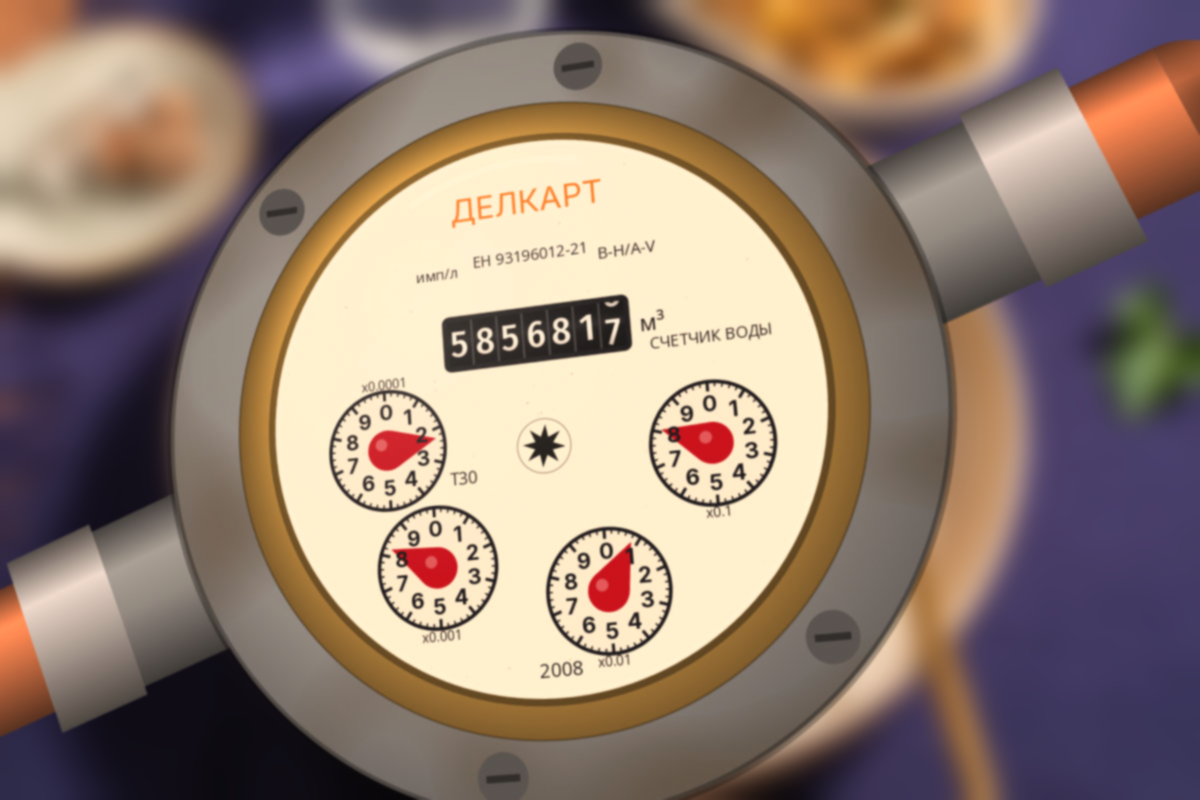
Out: 5856816.8082 (m³)
